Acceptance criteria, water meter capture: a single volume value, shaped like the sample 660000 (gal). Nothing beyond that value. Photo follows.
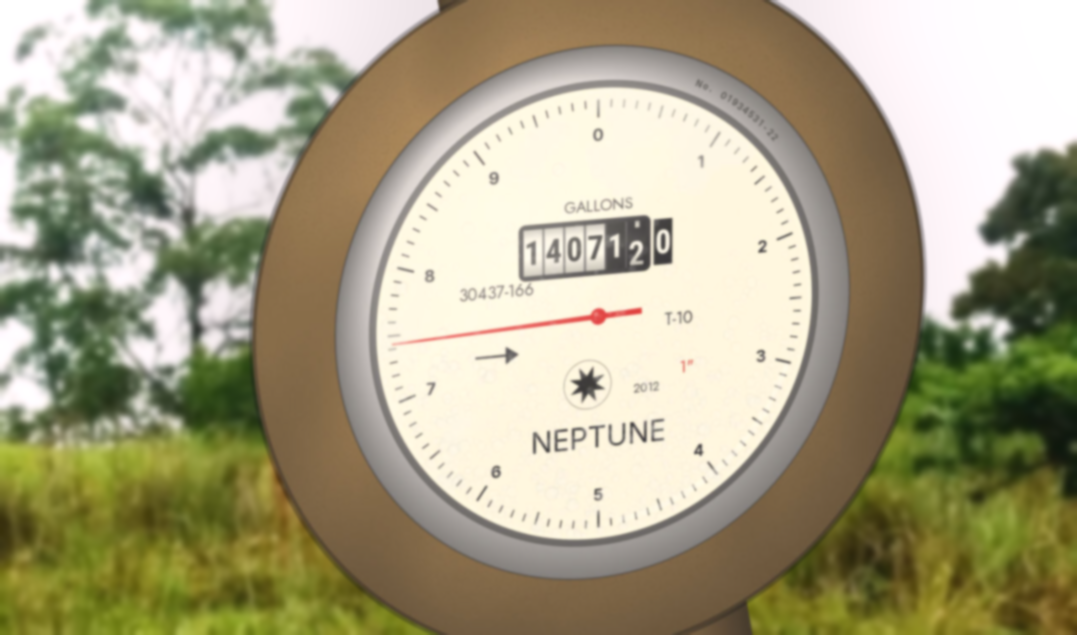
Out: 1407117.4 (gal)
